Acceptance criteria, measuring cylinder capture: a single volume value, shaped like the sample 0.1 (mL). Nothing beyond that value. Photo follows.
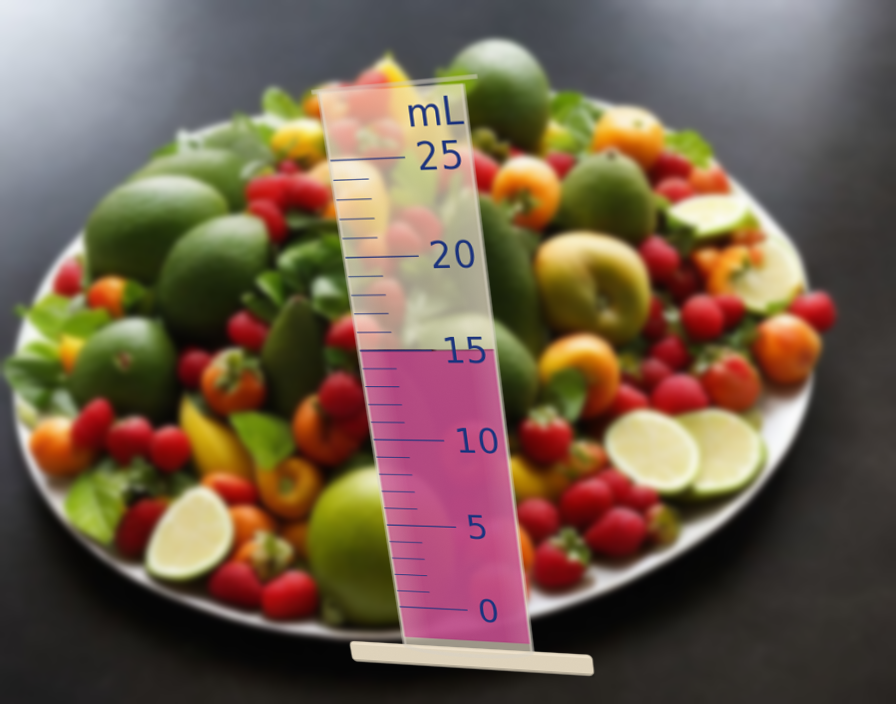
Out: 15 (mL)
